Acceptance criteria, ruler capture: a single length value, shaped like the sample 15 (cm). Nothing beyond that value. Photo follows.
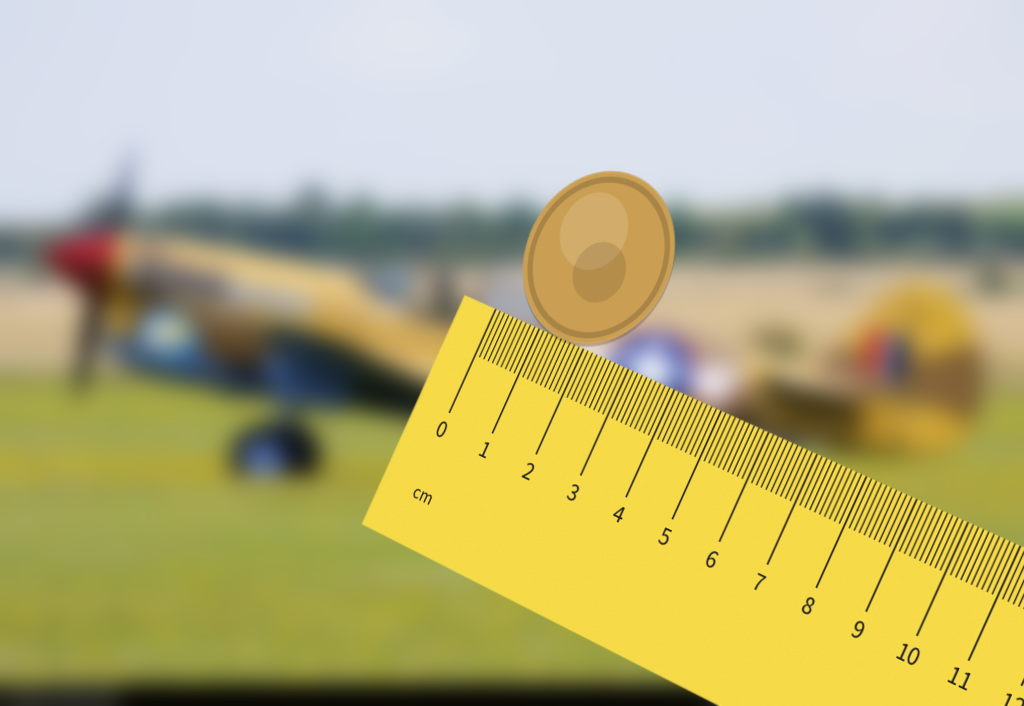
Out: 3 (cm)
